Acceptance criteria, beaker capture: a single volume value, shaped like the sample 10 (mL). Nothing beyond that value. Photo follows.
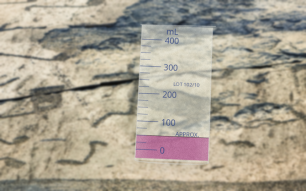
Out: 50 (mL)
